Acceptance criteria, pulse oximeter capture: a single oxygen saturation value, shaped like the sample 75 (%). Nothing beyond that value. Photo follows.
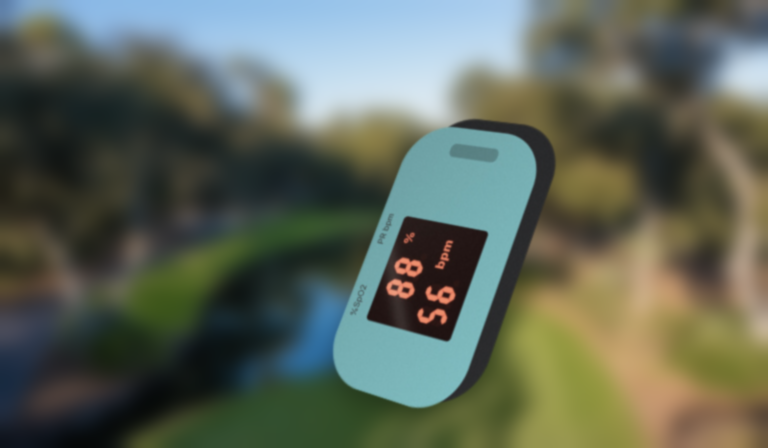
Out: 88 (%)
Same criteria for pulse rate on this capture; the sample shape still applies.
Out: 56 (bpm)
